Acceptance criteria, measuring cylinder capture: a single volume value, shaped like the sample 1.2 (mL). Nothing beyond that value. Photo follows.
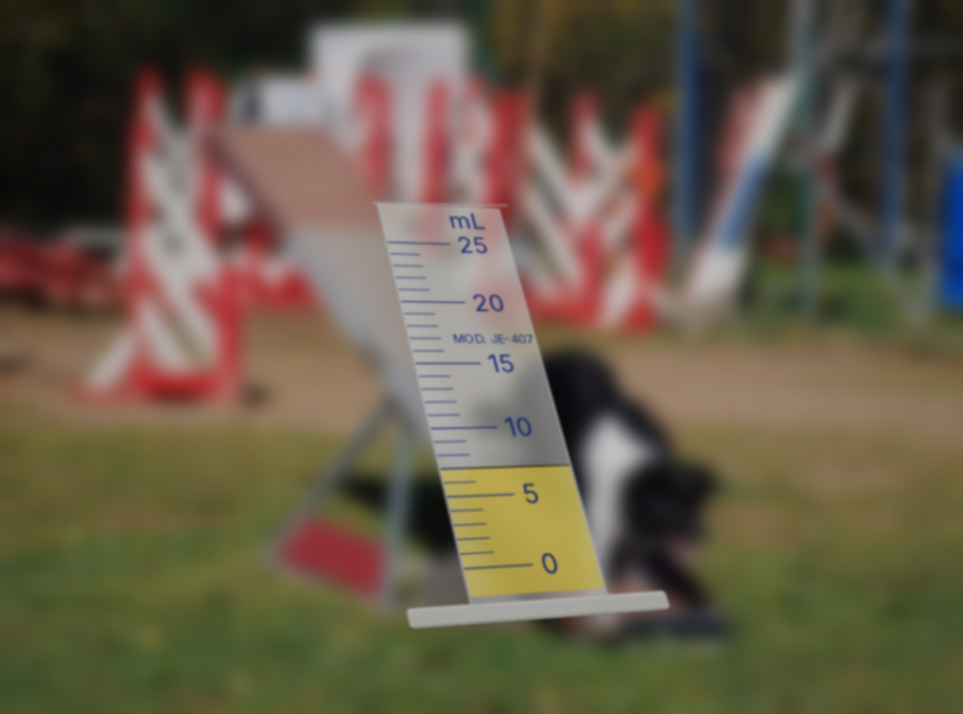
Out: 7 (mL)
